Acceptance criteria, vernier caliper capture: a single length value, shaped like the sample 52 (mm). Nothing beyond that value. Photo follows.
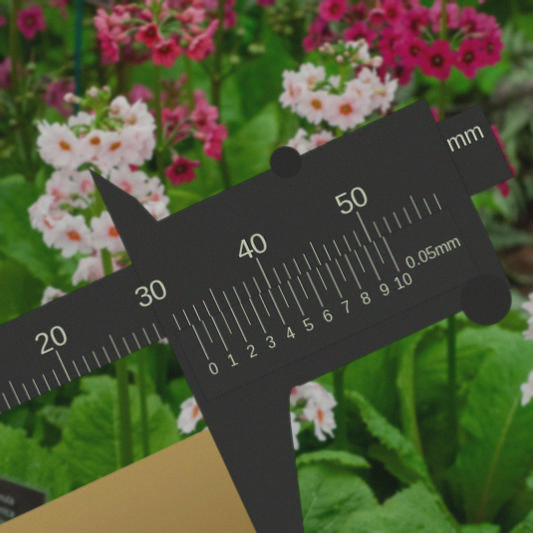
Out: 32.2 (mm)
